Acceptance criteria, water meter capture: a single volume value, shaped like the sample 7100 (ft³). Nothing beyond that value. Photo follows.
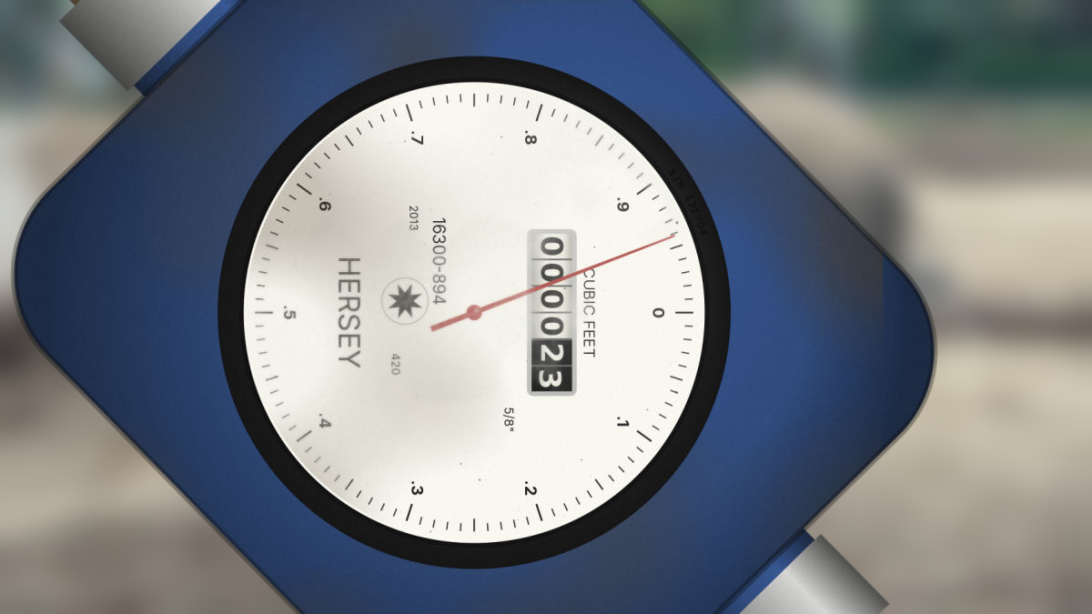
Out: 22.94 (ft³)
